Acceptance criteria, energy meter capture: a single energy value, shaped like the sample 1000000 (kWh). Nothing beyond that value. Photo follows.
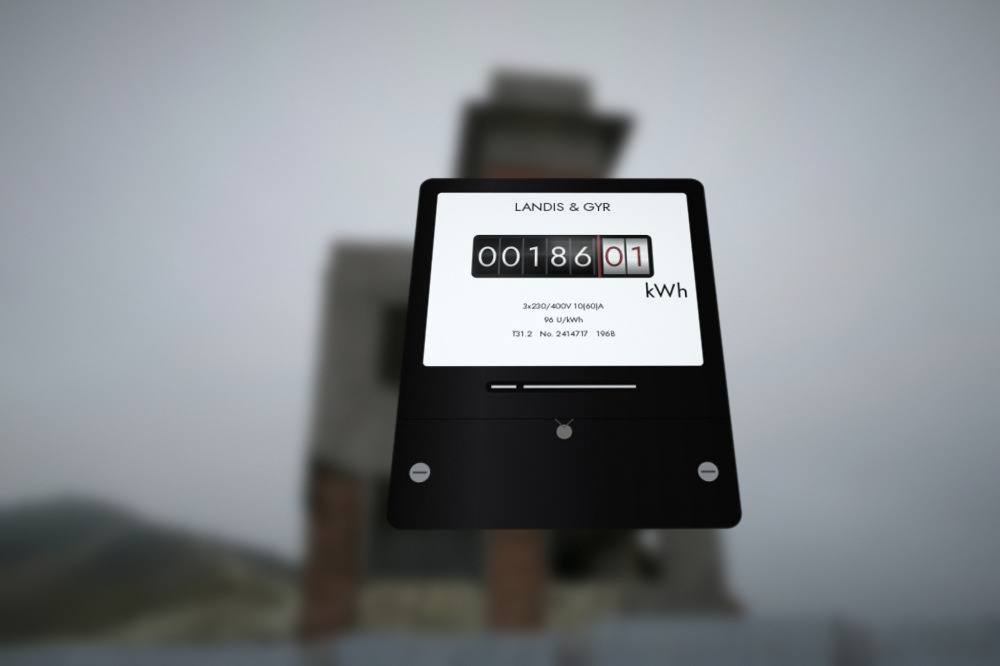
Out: 186.01 (kWh)
